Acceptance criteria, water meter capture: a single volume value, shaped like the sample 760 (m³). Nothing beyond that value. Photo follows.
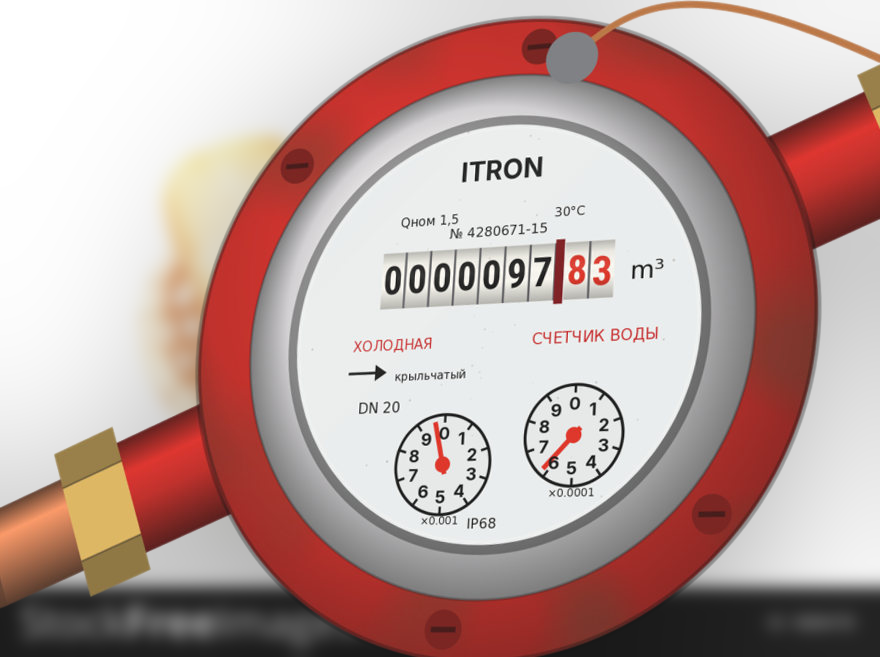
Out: 97.8296 (m³)
